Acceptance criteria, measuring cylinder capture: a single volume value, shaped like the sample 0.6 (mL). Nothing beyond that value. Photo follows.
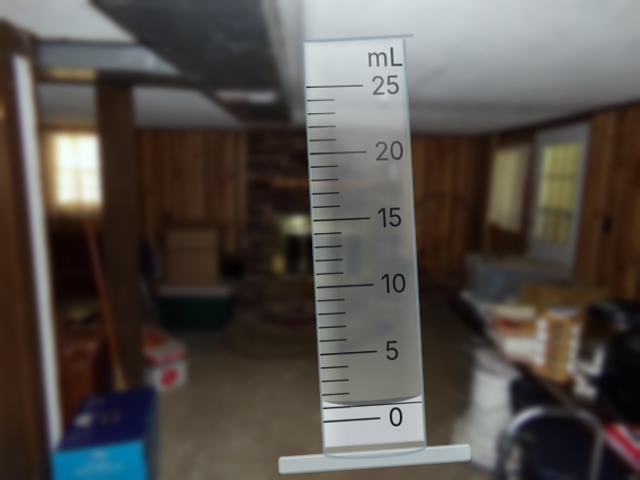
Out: 1 (mL)
